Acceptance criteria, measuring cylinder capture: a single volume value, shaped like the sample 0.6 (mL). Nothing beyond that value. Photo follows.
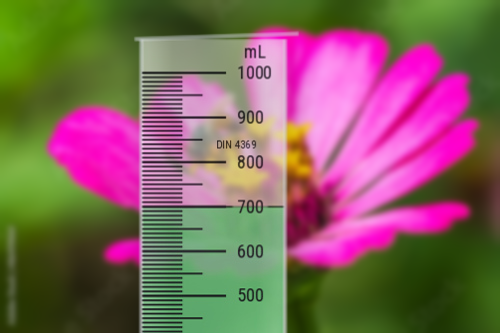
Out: 700 (mL)
